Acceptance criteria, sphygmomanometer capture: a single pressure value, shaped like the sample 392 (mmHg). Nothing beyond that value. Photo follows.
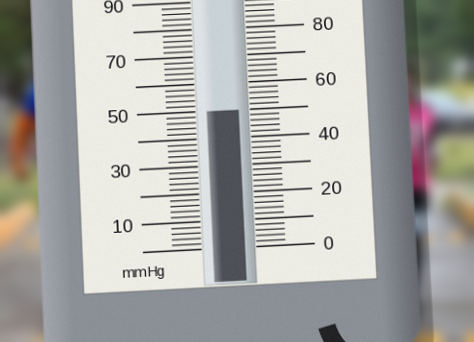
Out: 50 (mmHg)
